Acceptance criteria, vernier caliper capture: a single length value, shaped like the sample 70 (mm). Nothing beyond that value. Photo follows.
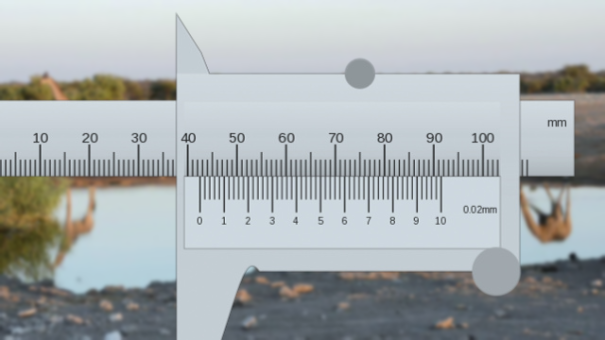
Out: 42.5 (mm)
